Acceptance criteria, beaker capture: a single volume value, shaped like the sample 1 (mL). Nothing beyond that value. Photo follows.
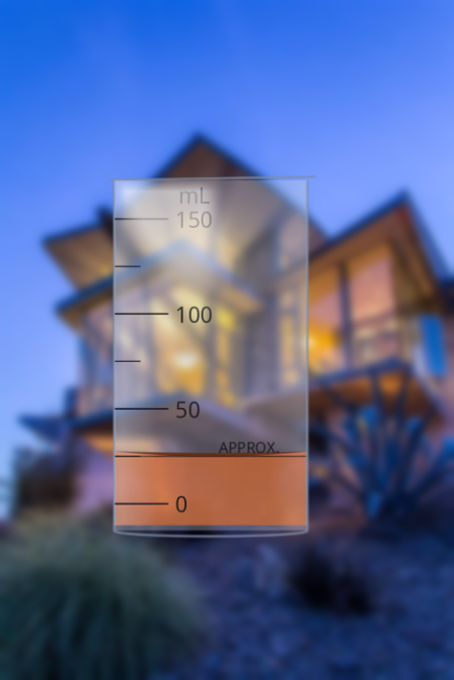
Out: 25 (mL)
